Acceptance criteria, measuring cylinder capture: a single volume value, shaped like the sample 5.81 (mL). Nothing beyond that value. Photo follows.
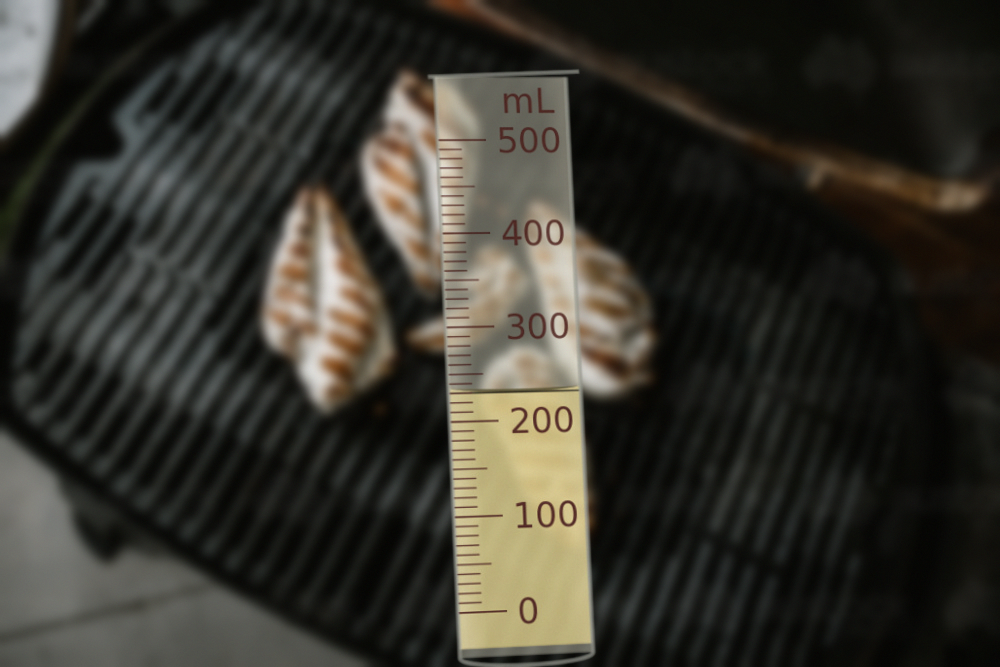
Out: 230 (mL)
